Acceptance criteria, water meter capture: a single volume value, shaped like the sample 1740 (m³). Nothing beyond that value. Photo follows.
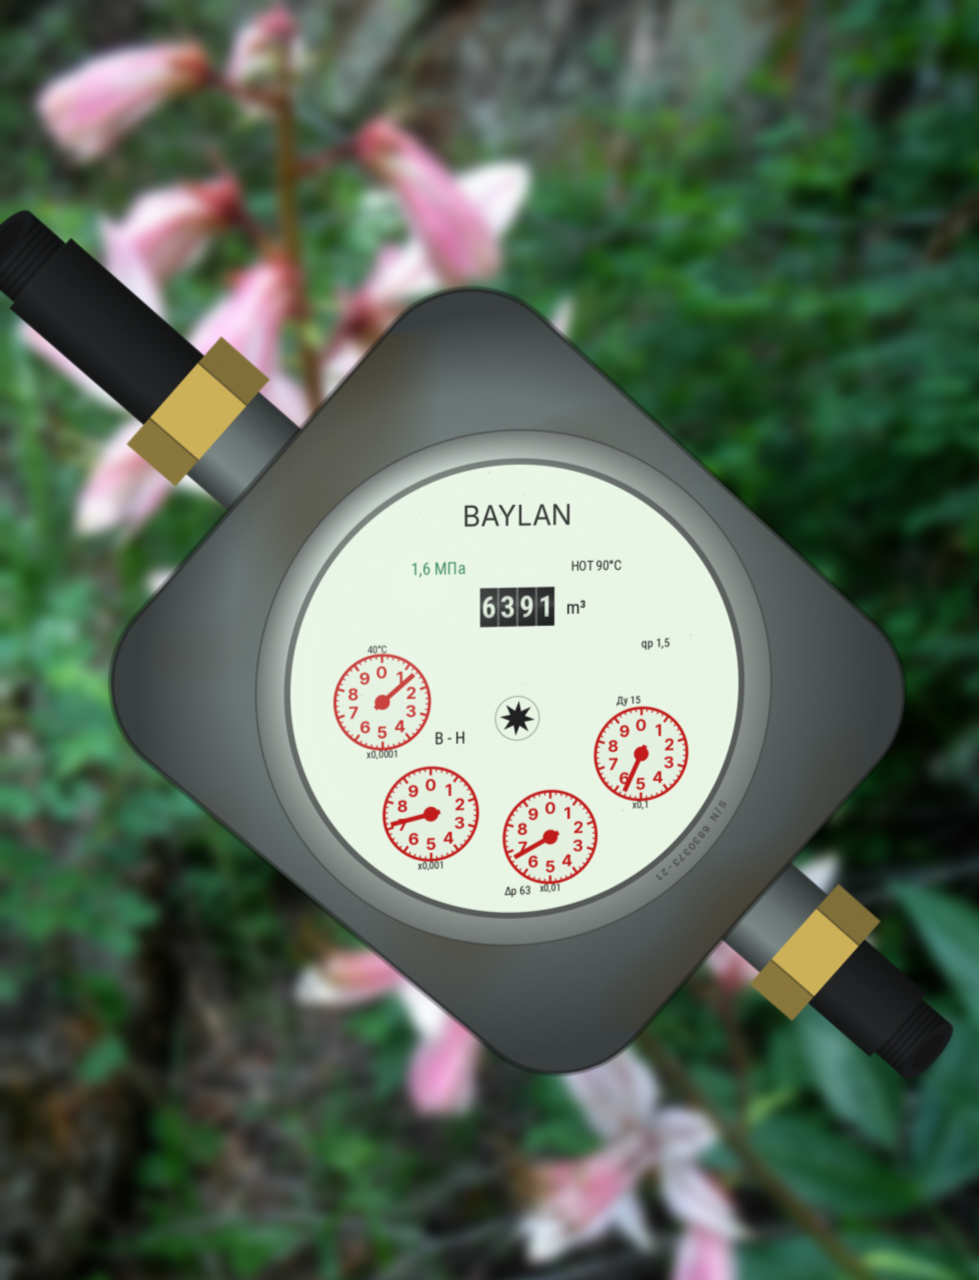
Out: 6391.5671 (m³)
